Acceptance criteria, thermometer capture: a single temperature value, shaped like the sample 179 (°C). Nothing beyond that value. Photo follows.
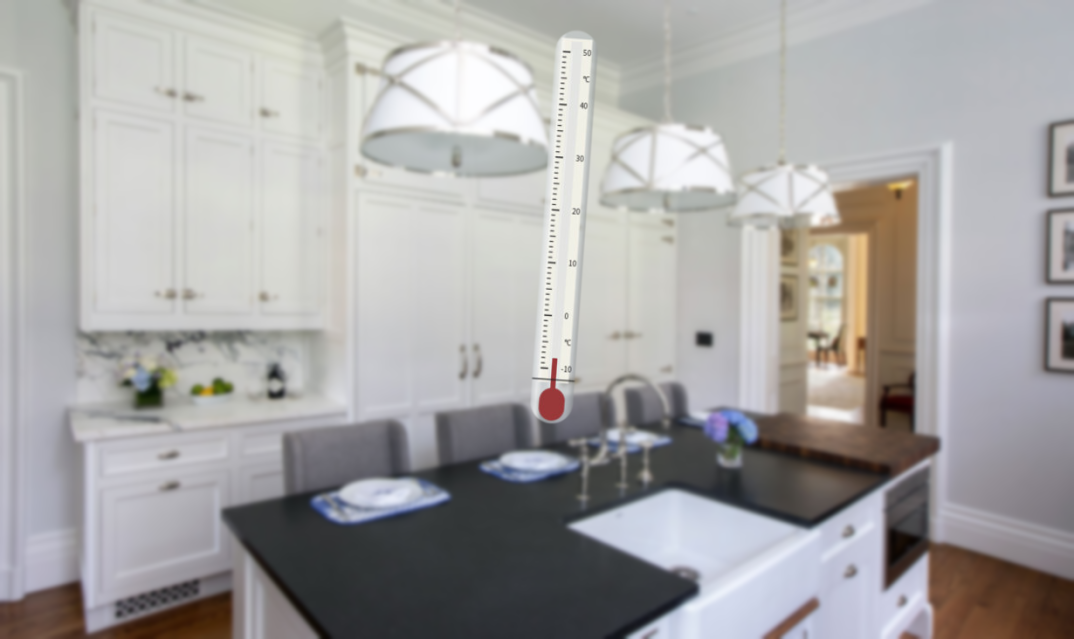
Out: -8 (°C)
